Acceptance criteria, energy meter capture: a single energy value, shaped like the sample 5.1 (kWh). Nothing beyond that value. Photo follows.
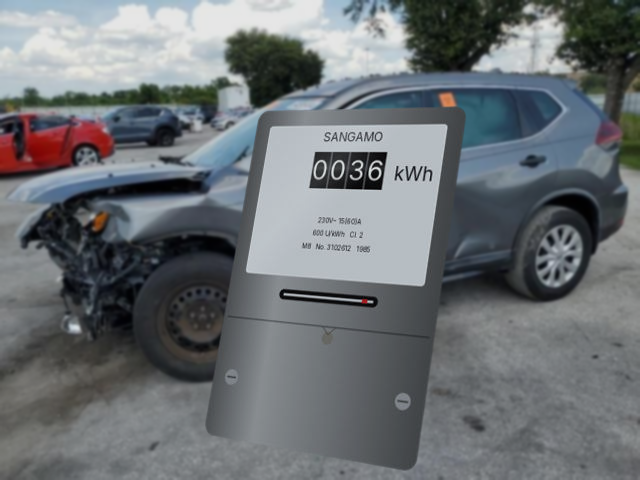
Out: 36 (kWh)
